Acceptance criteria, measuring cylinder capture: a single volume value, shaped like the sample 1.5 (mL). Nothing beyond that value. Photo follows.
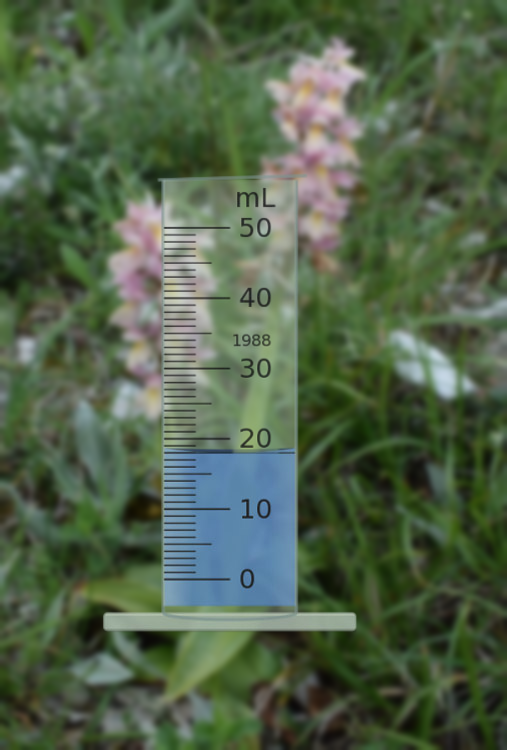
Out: 18 (mL)
